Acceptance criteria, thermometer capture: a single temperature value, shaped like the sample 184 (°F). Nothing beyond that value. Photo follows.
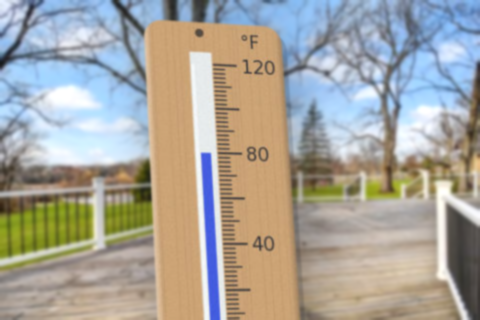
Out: 80 (°F)
